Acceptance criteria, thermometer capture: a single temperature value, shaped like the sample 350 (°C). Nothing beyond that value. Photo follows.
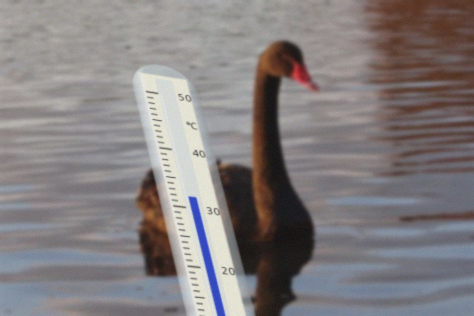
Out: 32 (°C)
